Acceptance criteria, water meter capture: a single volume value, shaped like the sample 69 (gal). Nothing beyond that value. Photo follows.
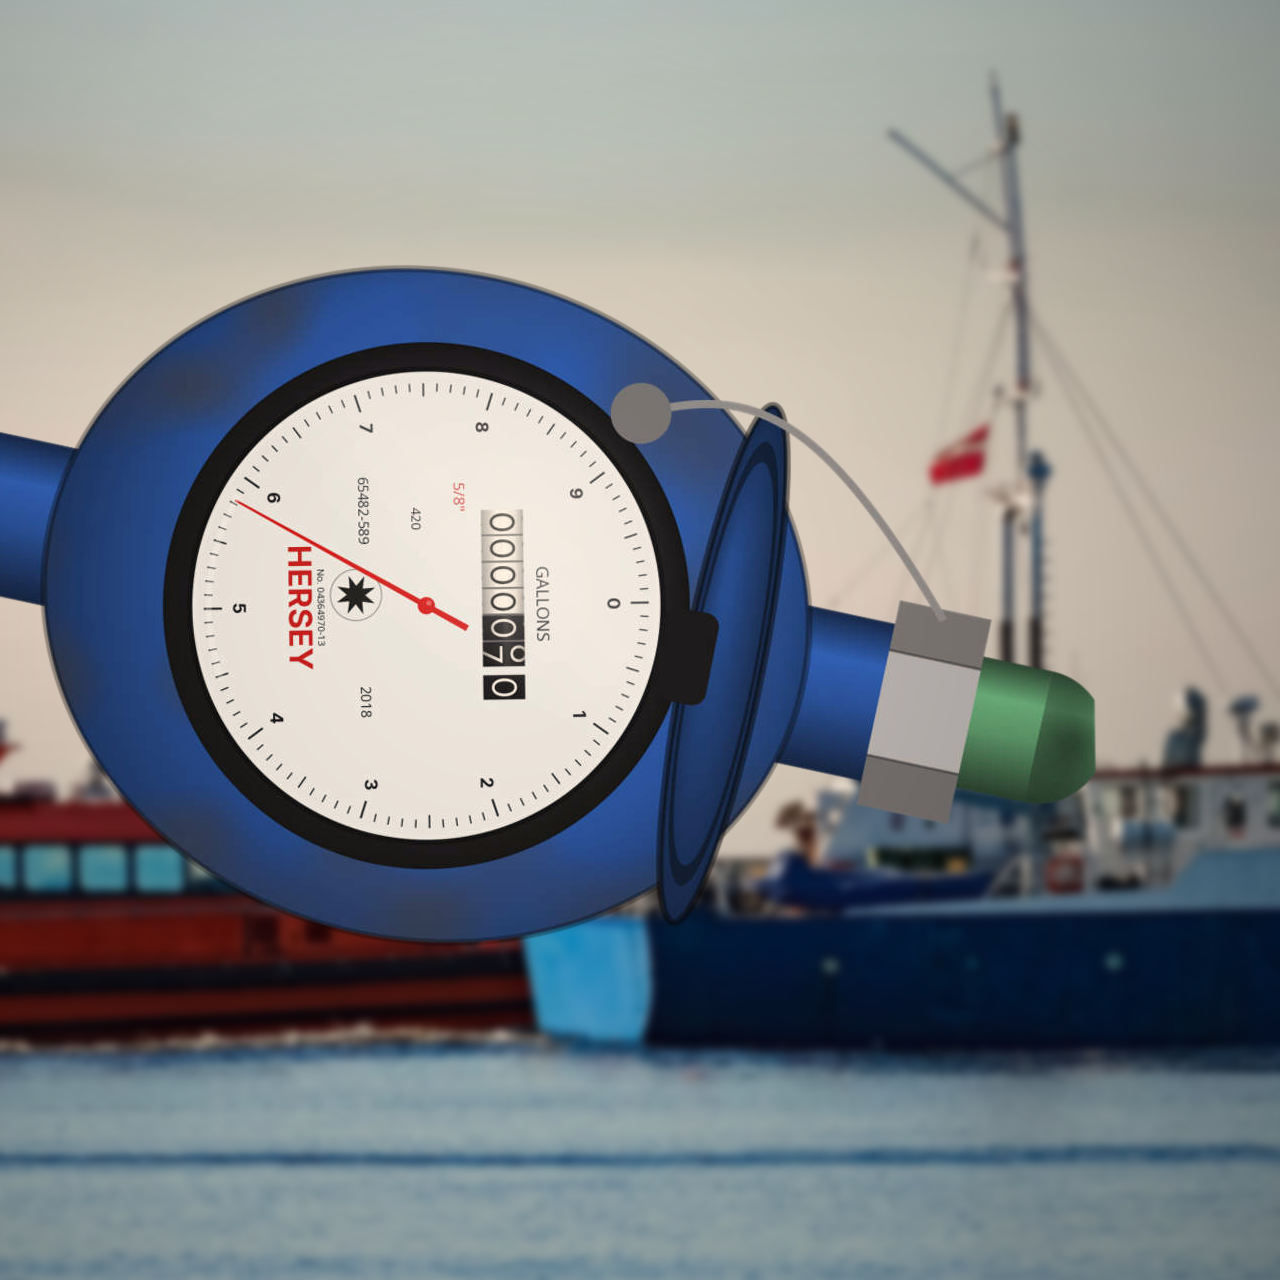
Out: 65.8 (gal)
